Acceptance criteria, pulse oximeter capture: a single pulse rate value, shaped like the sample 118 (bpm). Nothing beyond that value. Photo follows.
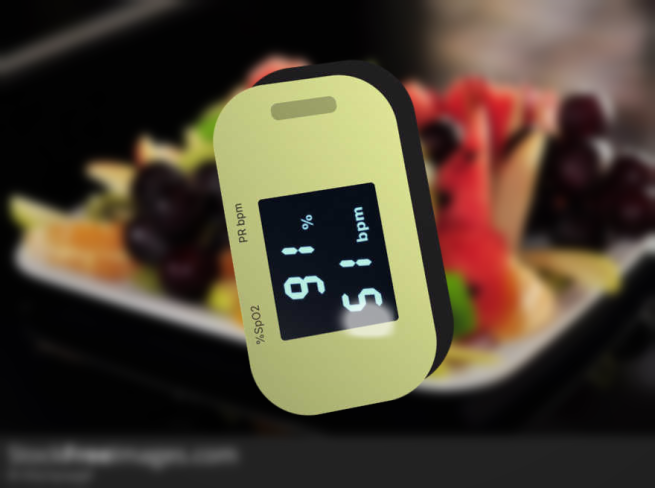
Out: 51 (bpm)
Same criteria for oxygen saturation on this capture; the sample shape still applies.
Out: 91 (%)
